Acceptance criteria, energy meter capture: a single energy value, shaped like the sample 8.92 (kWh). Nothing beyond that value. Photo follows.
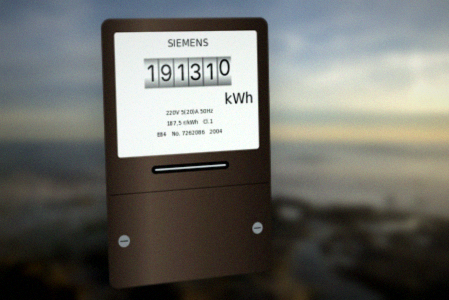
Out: 191310 (kWh)
